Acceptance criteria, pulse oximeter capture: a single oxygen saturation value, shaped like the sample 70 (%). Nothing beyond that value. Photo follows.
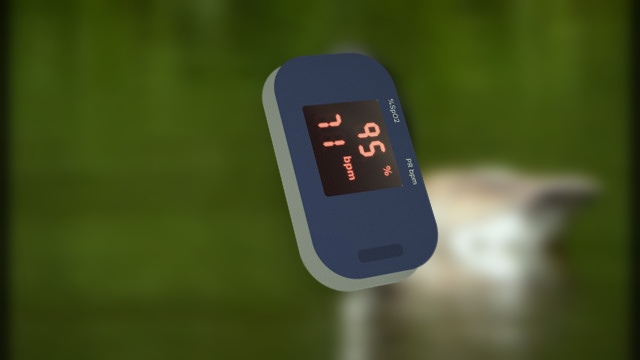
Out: 95 (%)
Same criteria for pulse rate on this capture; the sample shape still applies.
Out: 71 (bpm)
